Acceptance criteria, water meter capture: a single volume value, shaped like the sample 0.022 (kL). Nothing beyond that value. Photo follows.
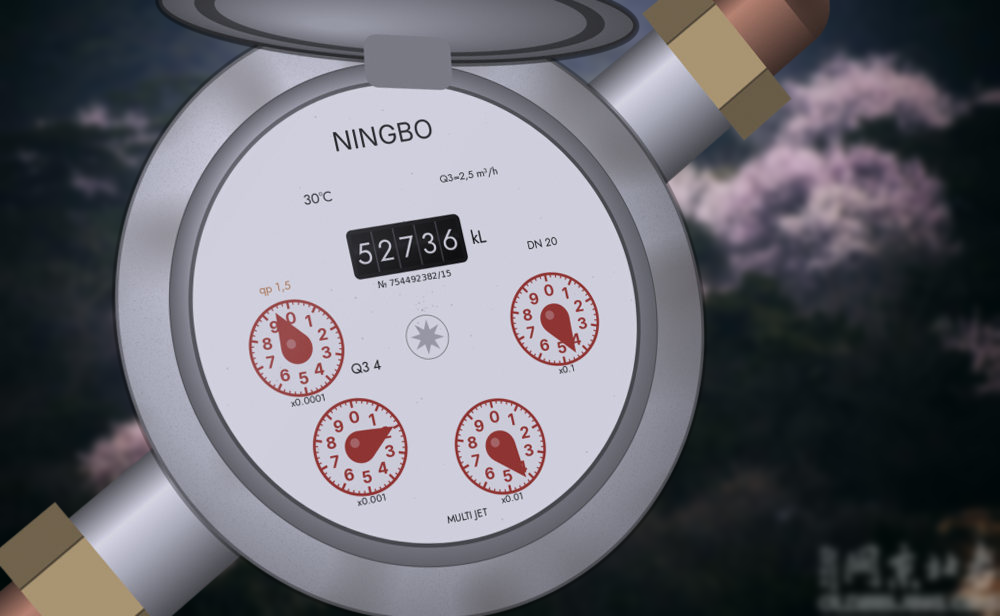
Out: 52736.4419 (kL)
